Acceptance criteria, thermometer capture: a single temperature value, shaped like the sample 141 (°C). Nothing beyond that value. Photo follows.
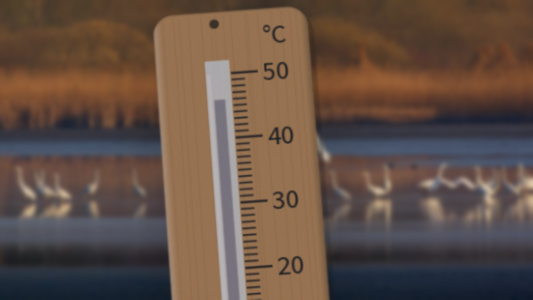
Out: 46 (°C)
